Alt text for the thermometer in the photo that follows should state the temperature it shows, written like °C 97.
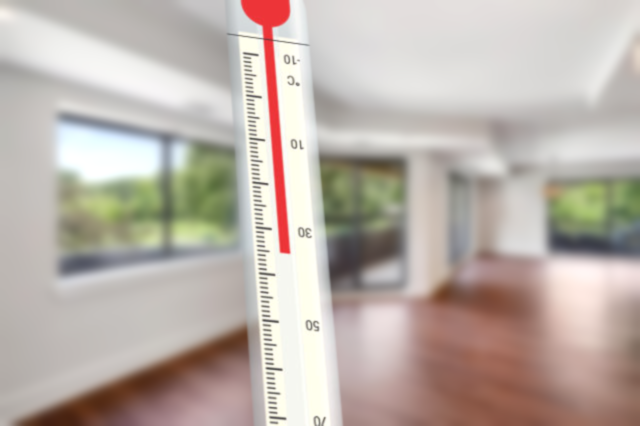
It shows °C 35
